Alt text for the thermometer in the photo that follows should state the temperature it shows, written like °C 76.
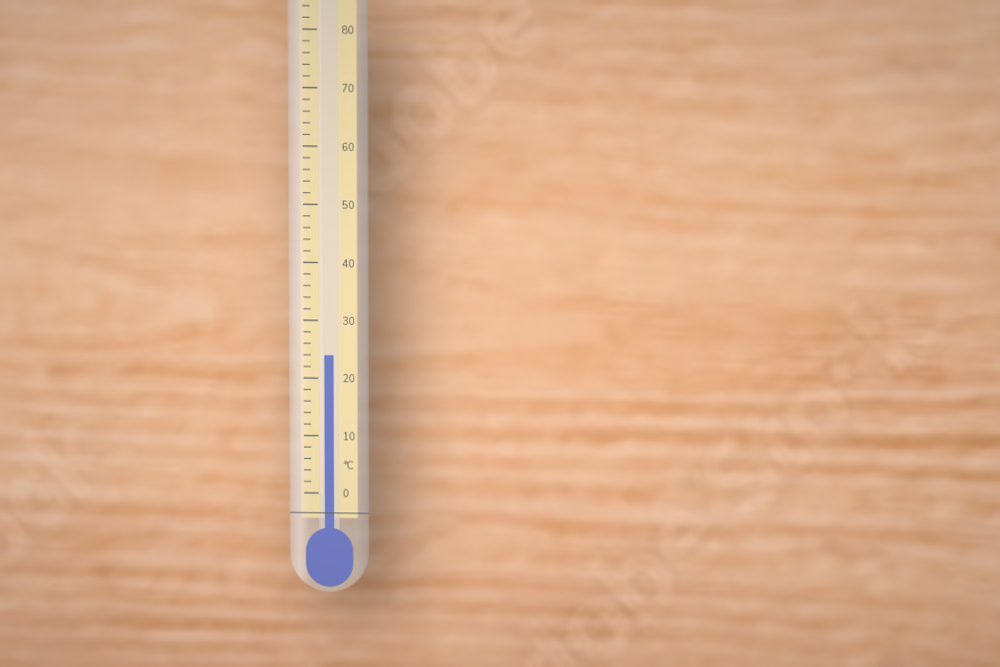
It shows °C 24
